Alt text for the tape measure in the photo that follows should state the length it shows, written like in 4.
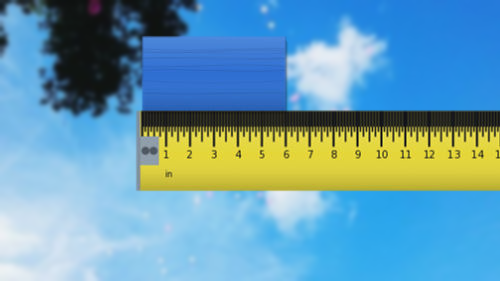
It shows in 6
